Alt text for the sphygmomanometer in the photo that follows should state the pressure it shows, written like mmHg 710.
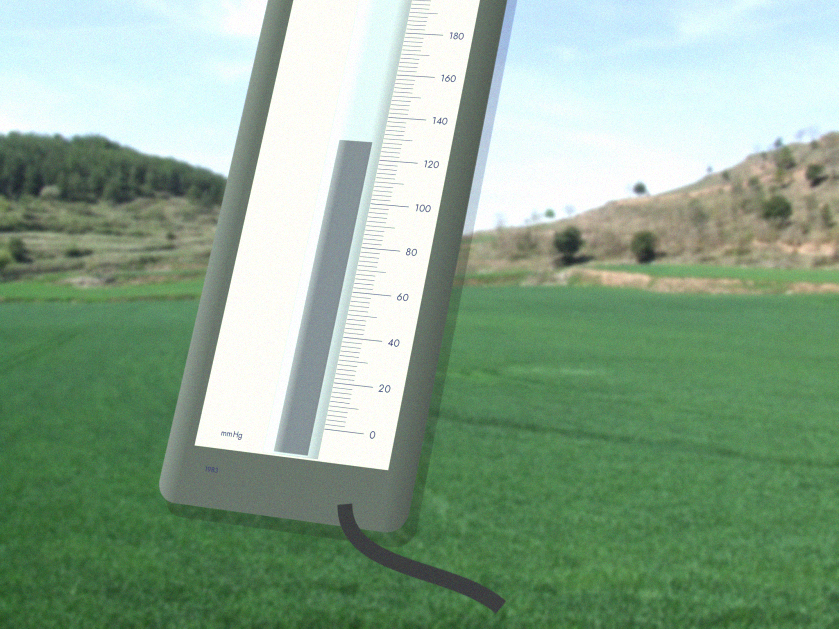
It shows mmHg 128
